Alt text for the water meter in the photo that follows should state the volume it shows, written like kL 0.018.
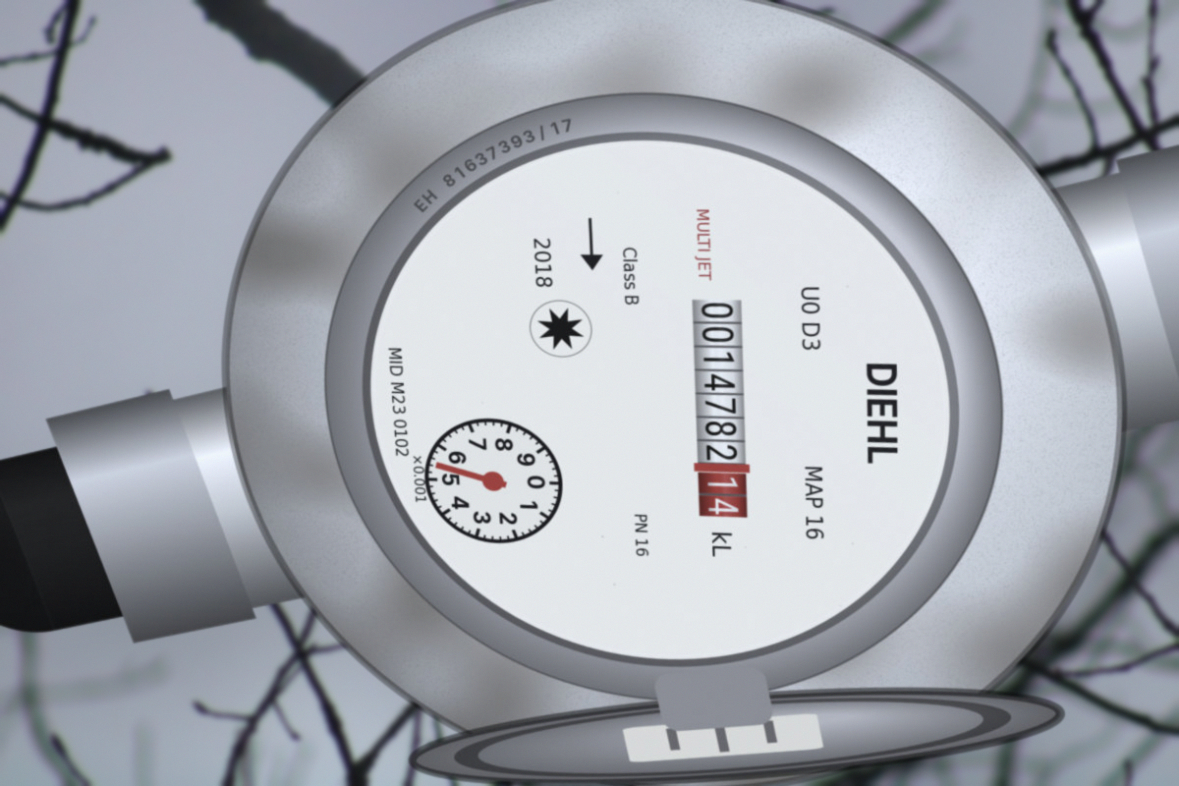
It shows kL 14782.145
